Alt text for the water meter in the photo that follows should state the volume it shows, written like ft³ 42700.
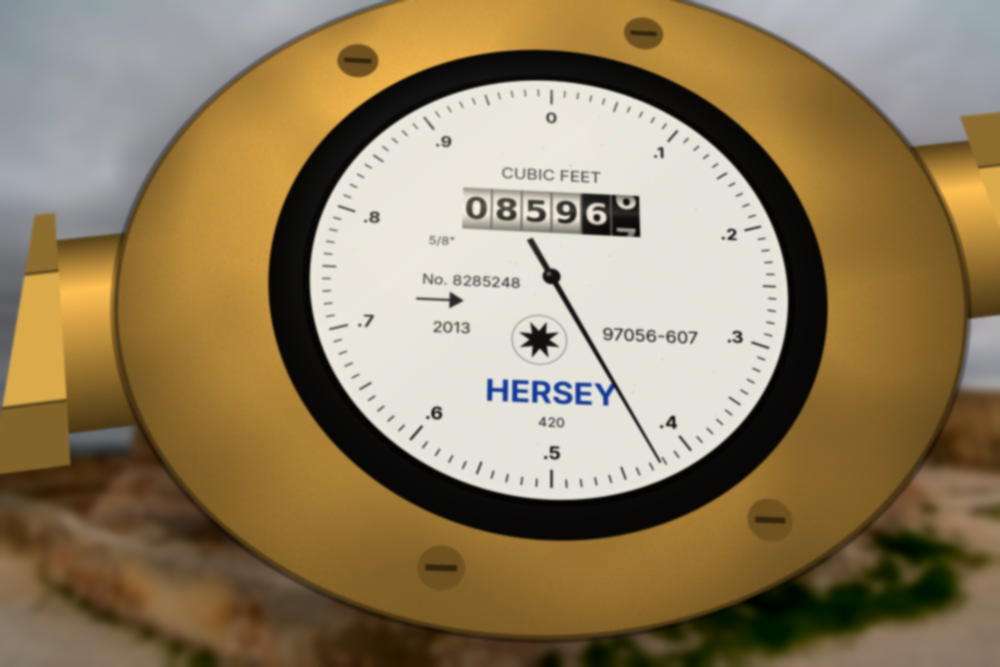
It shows ft³ 85966.42
